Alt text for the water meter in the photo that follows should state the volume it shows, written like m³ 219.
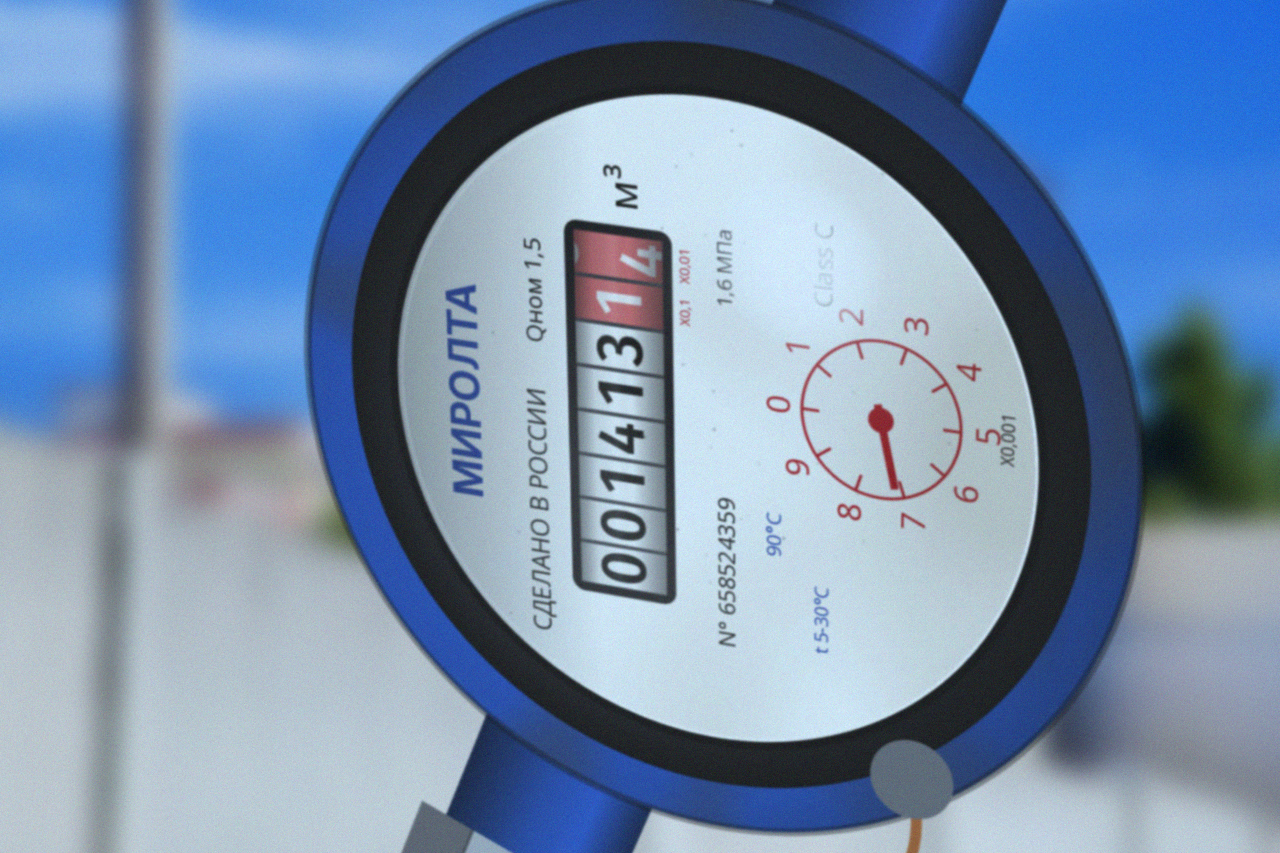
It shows m³ 1413.137
